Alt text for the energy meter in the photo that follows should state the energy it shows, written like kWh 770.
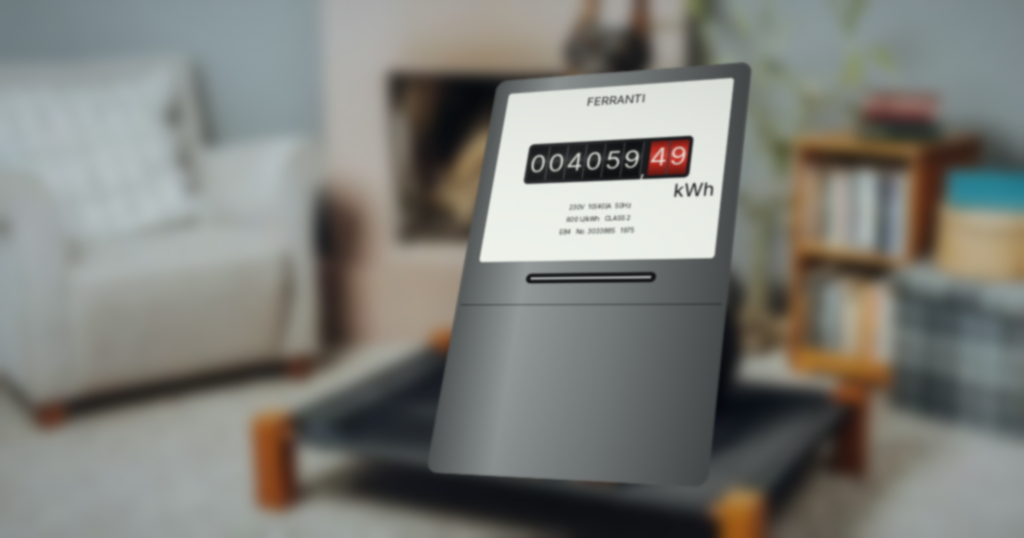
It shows kWh 4059.49
